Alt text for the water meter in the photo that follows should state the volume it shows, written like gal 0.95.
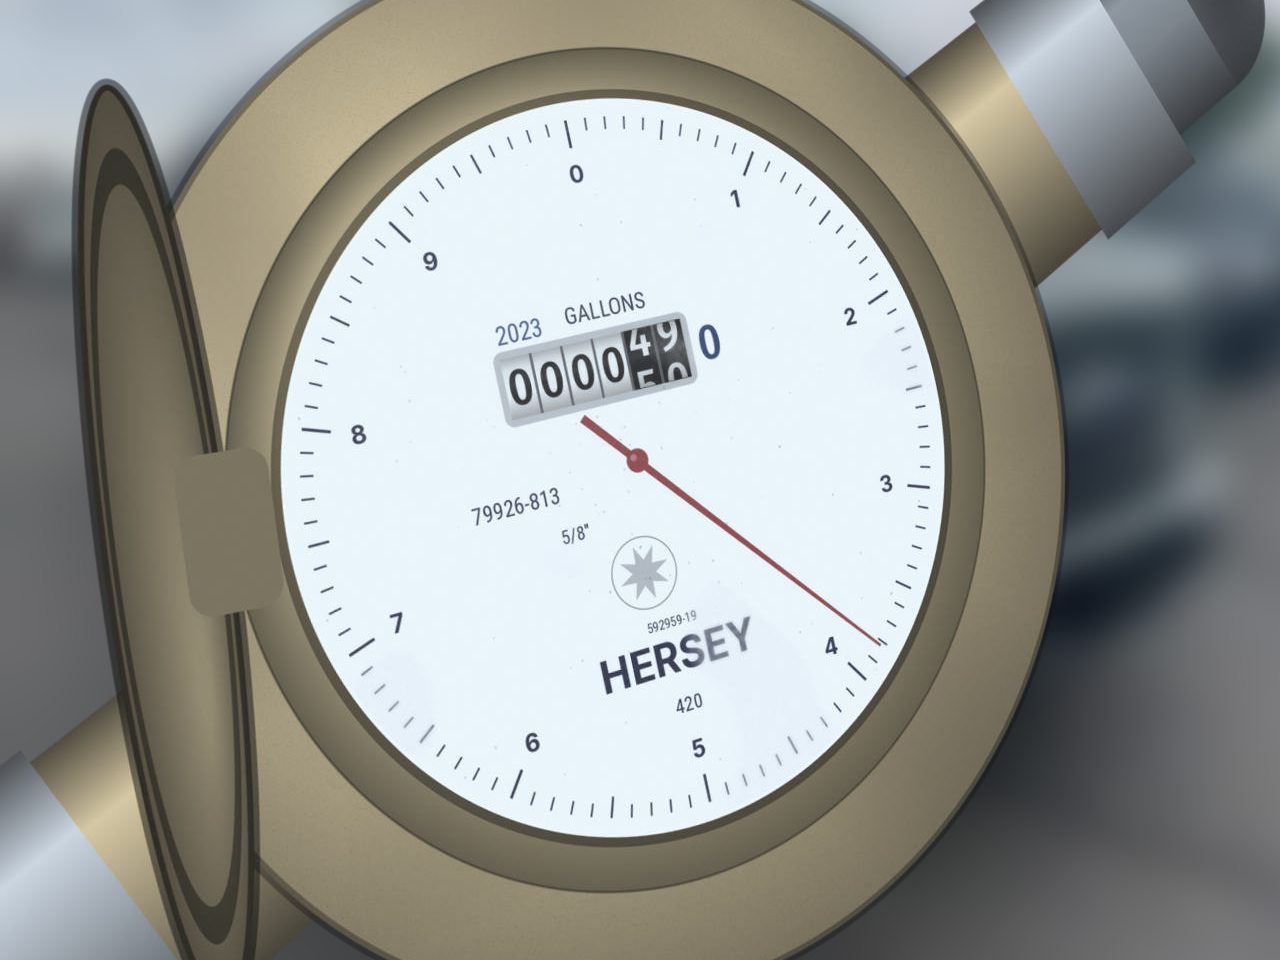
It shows gal 493.8
